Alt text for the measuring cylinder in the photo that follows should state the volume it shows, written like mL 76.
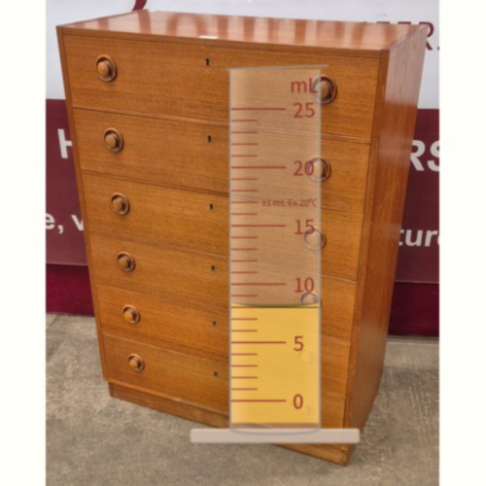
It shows mL 8
